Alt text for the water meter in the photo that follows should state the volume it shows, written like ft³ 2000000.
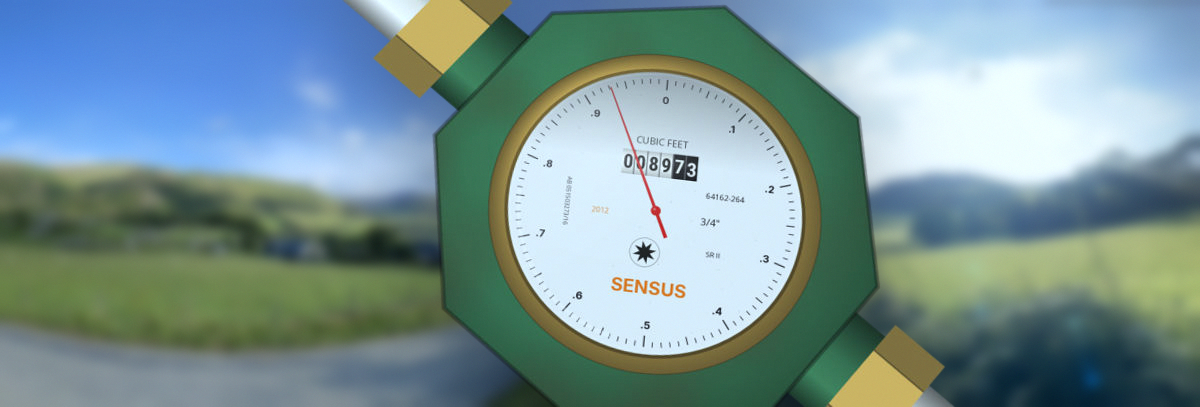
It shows ft³ 8972.93
